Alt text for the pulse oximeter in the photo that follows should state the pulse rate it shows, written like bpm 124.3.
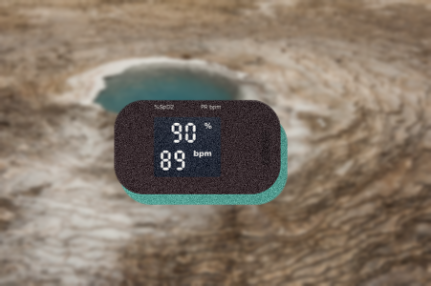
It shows bpm 89
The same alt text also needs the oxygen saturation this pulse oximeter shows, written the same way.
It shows % 90
